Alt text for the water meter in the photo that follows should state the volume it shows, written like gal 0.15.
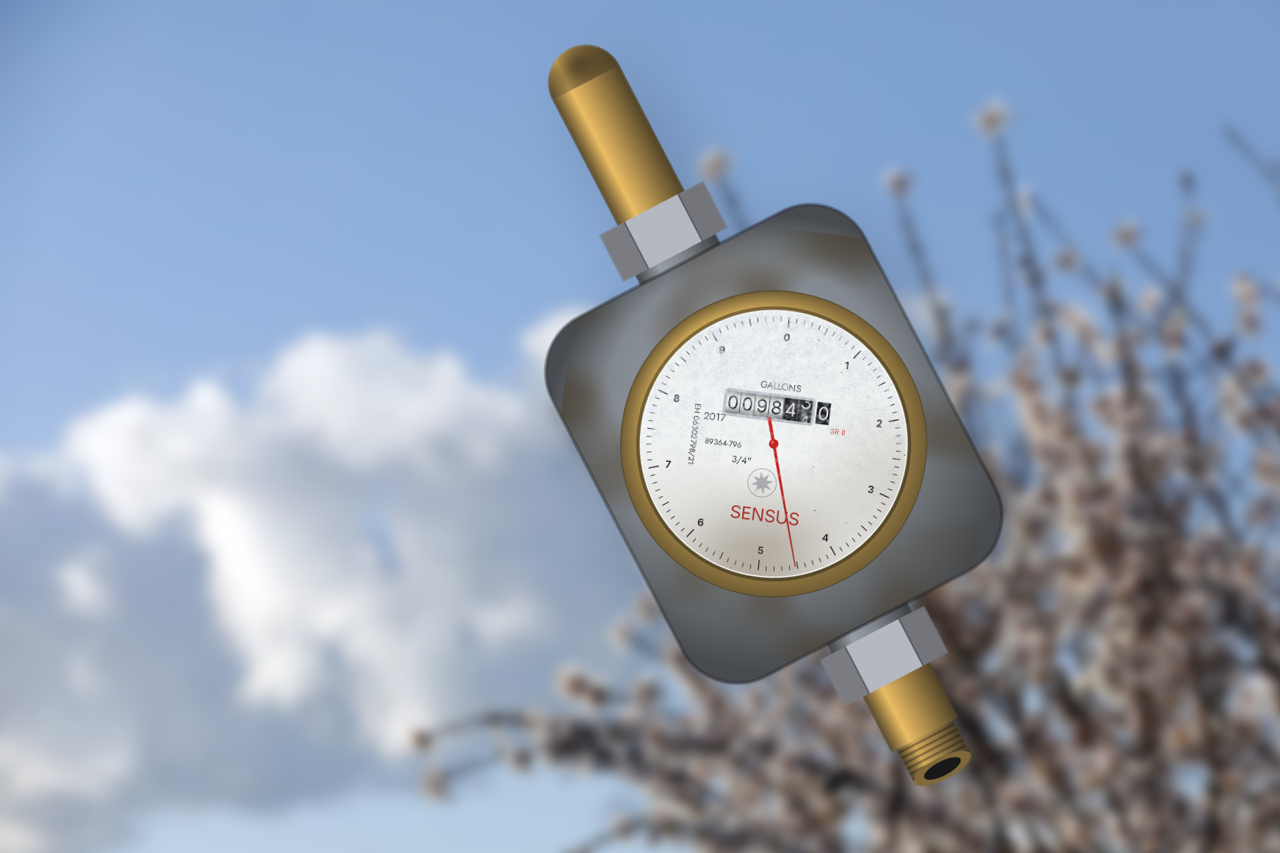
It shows gal 98434.5
